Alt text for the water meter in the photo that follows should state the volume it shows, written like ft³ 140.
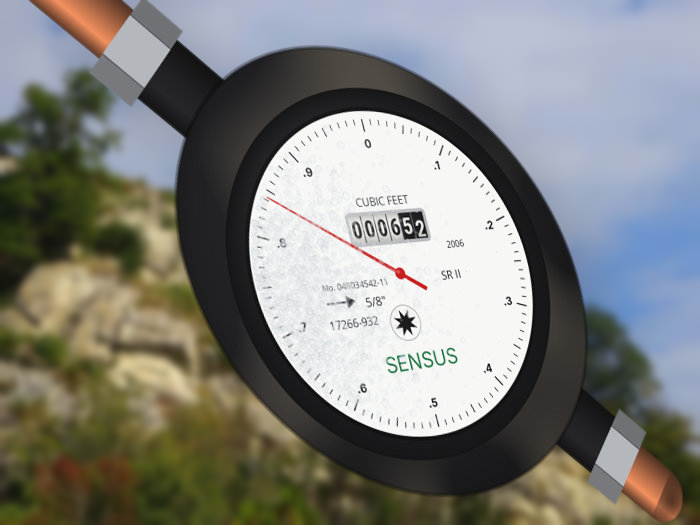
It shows ft³ 651.84
